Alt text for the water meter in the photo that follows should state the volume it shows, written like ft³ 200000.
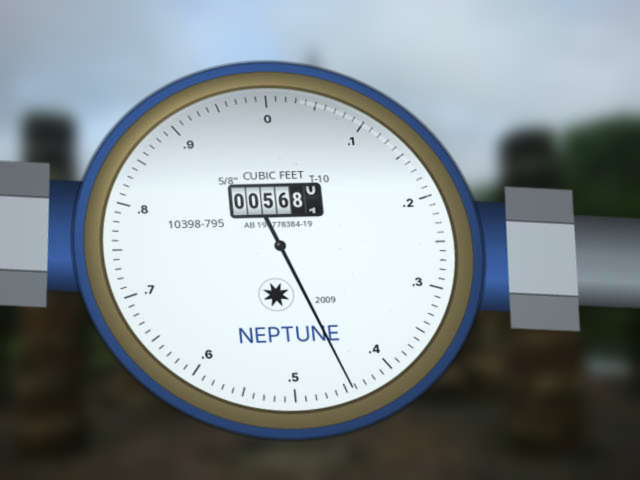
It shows ft³ 5680.44
